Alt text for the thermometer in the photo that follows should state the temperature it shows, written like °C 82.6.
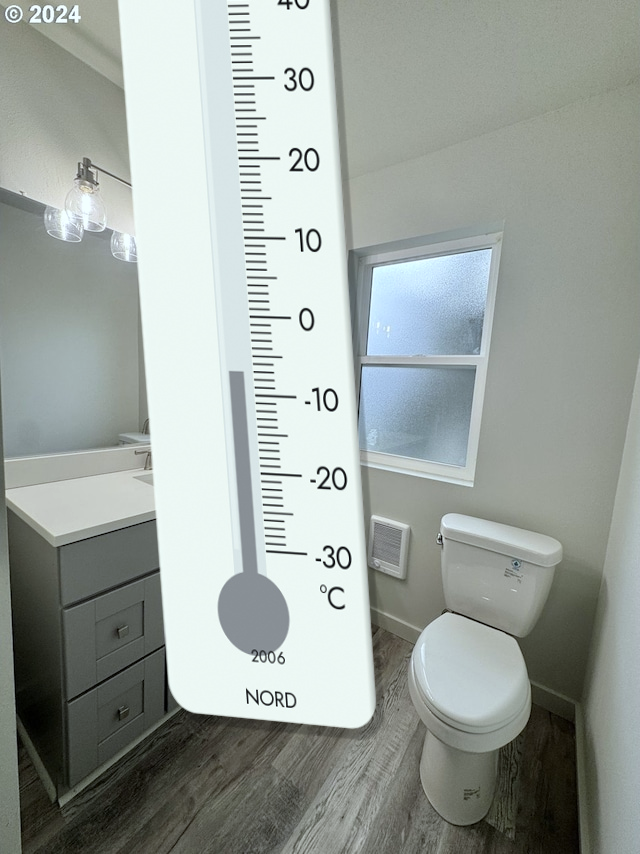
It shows °C -7
